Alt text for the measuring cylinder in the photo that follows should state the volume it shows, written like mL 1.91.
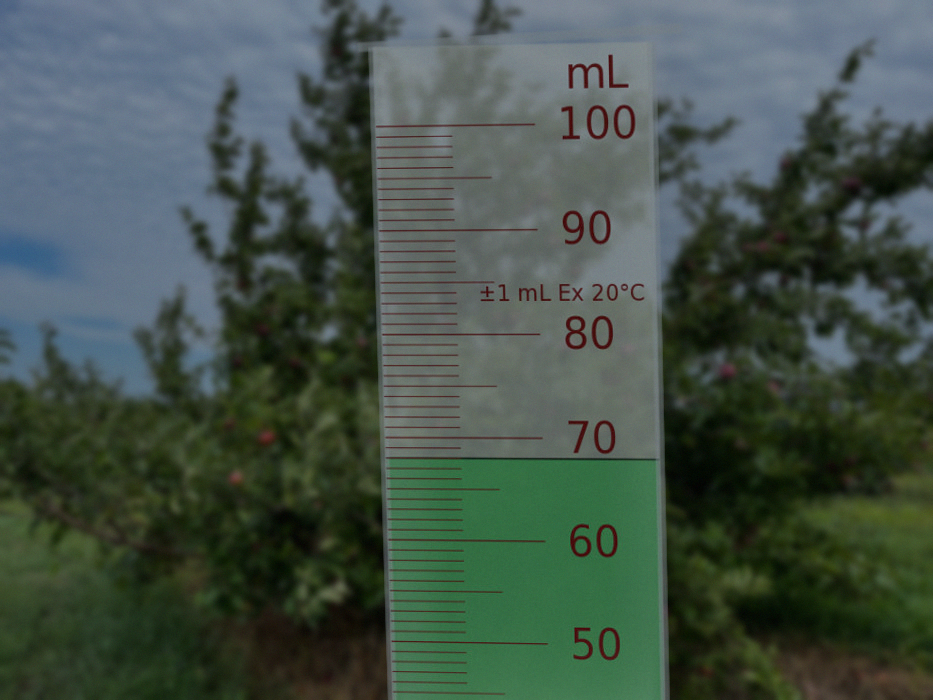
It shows mL 68
